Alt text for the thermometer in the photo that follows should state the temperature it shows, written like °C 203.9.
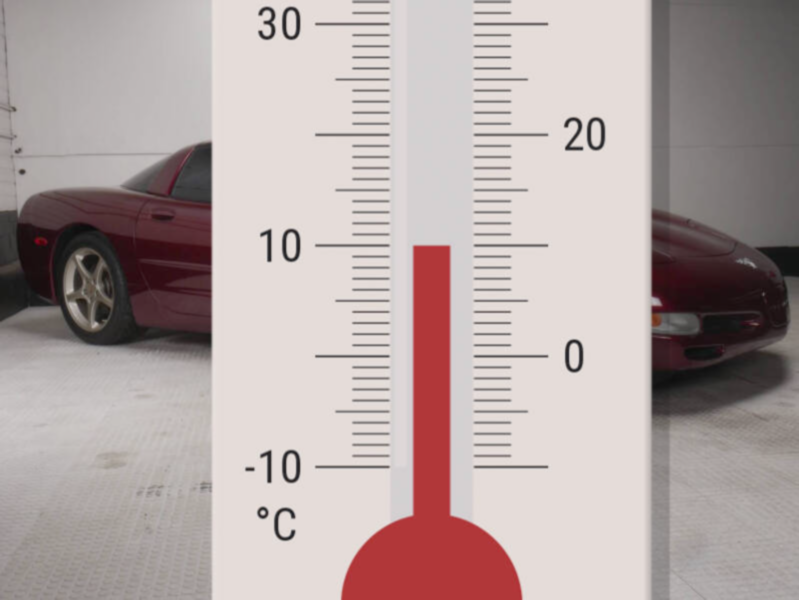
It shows °C 10
